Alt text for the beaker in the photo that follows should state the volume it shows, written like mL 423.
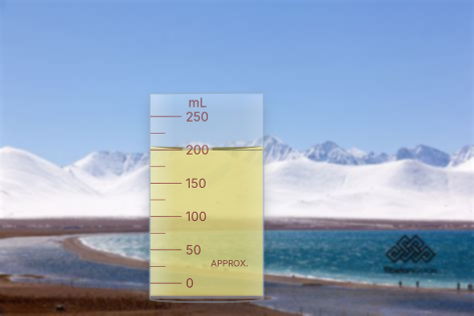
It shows mL 200
